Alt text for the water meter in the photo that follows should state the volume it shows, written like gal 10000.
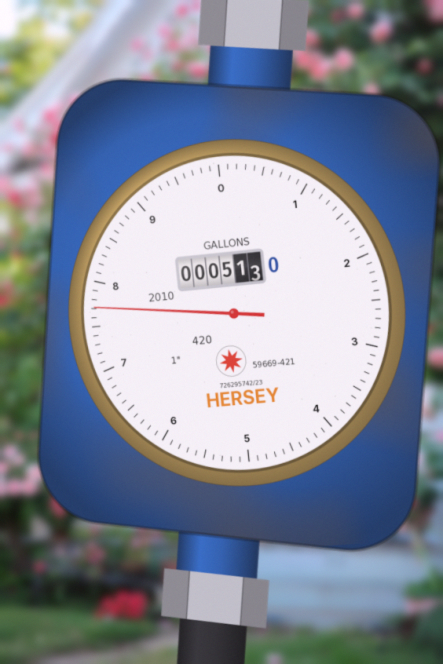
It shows gal 5127.7
